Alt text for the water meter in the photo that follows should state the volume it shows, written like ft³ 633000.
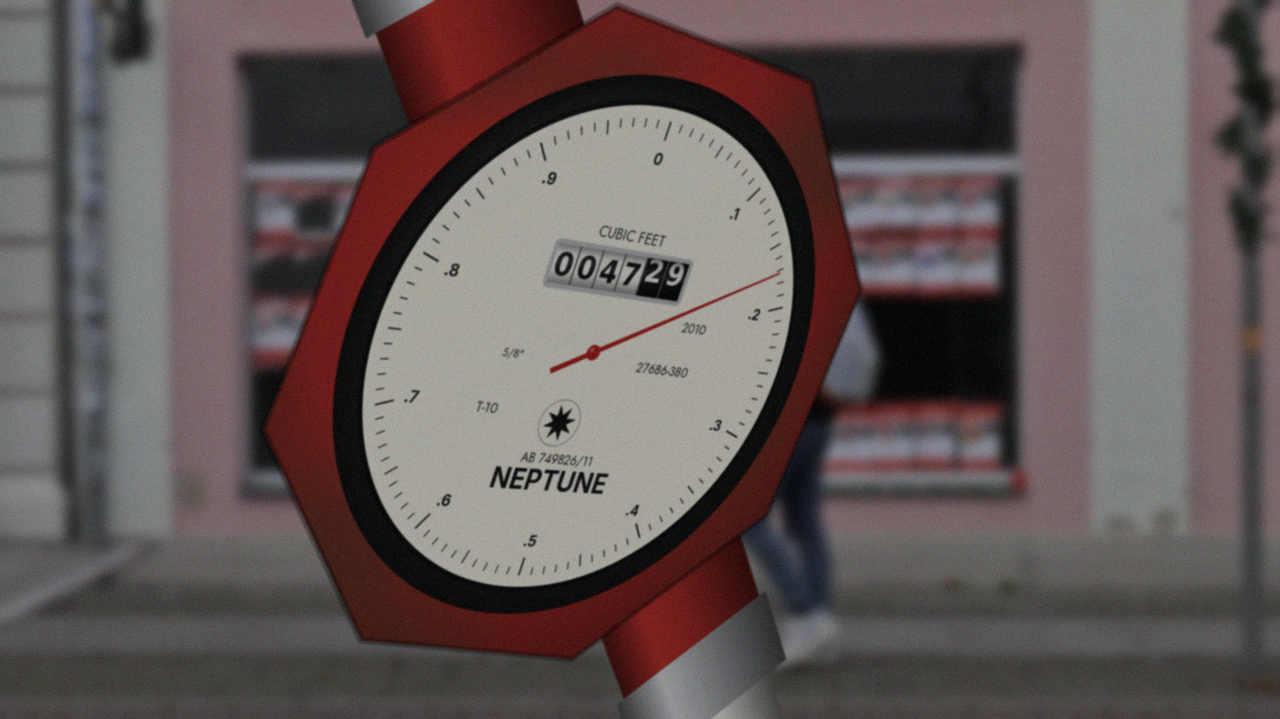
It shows ft³ 4729.17
